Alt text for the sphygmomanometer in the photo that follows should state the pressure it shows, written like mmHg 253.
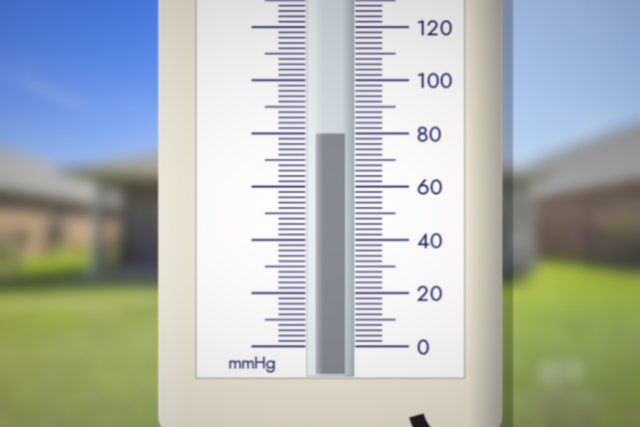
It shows mmHg 80
